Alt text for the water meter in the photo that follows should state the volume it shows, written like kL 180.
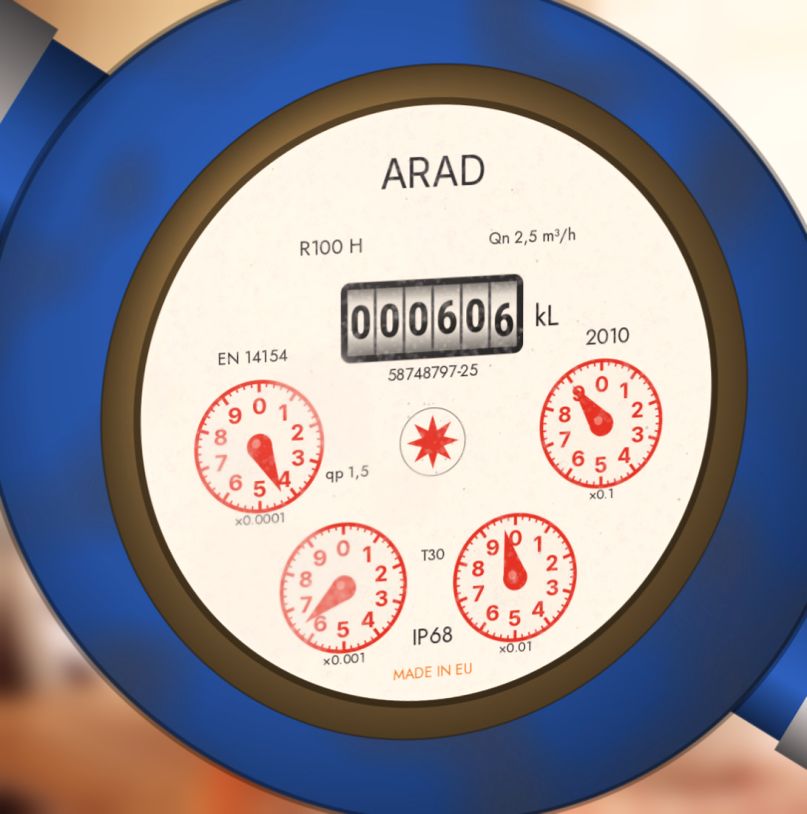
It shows kL 605.8964
